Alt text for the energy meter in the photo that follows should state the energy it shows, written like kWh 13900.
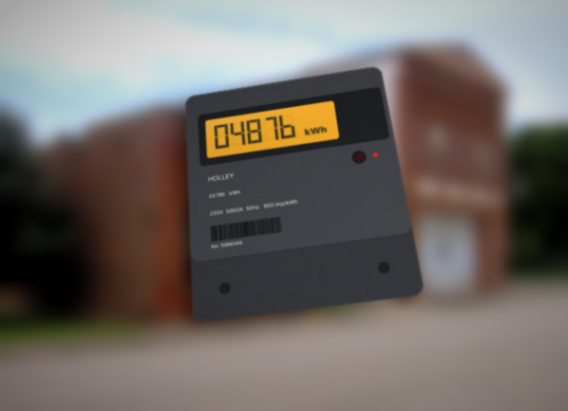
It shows kWh 4876
